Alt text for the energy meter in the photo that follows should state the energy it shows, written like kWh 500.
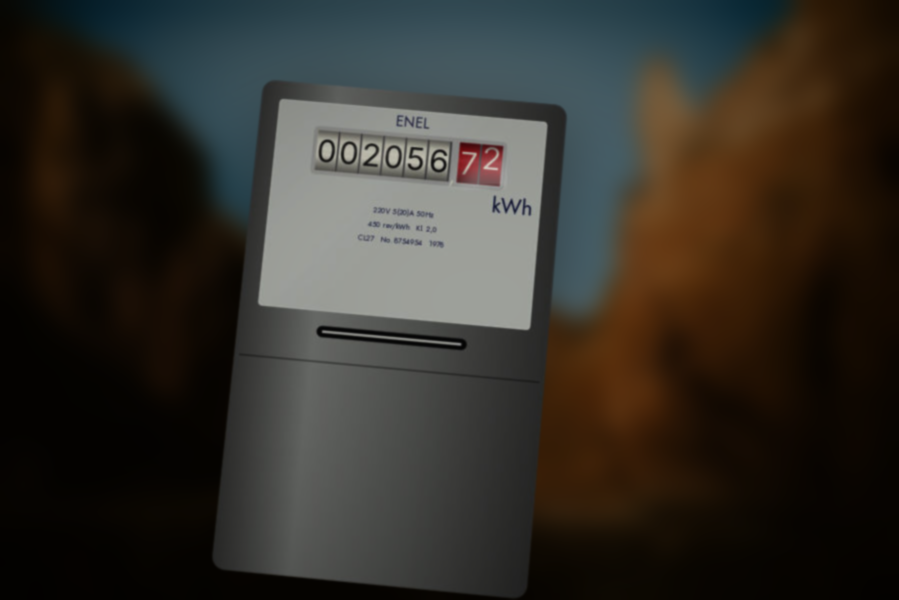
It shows kWh 2056.72
